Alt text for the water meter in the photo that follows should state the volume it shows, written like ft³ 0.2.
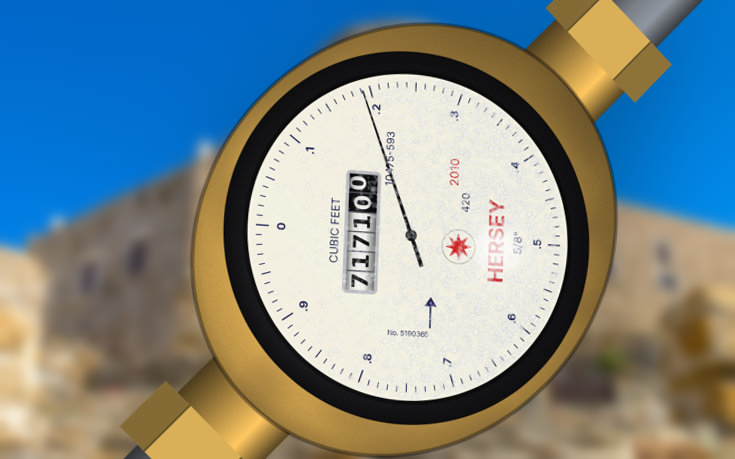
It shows ft³ 717100.19
